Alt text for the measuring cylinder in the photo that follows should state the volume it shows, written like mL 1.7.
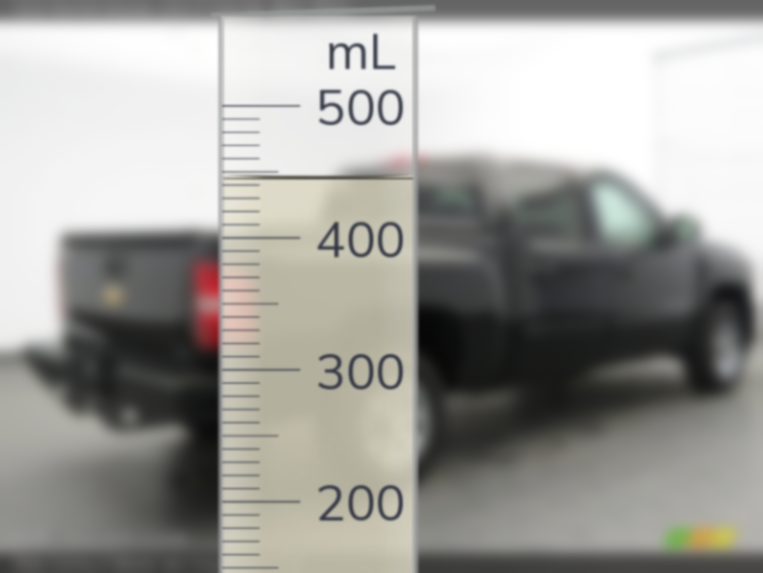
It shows mL 445
